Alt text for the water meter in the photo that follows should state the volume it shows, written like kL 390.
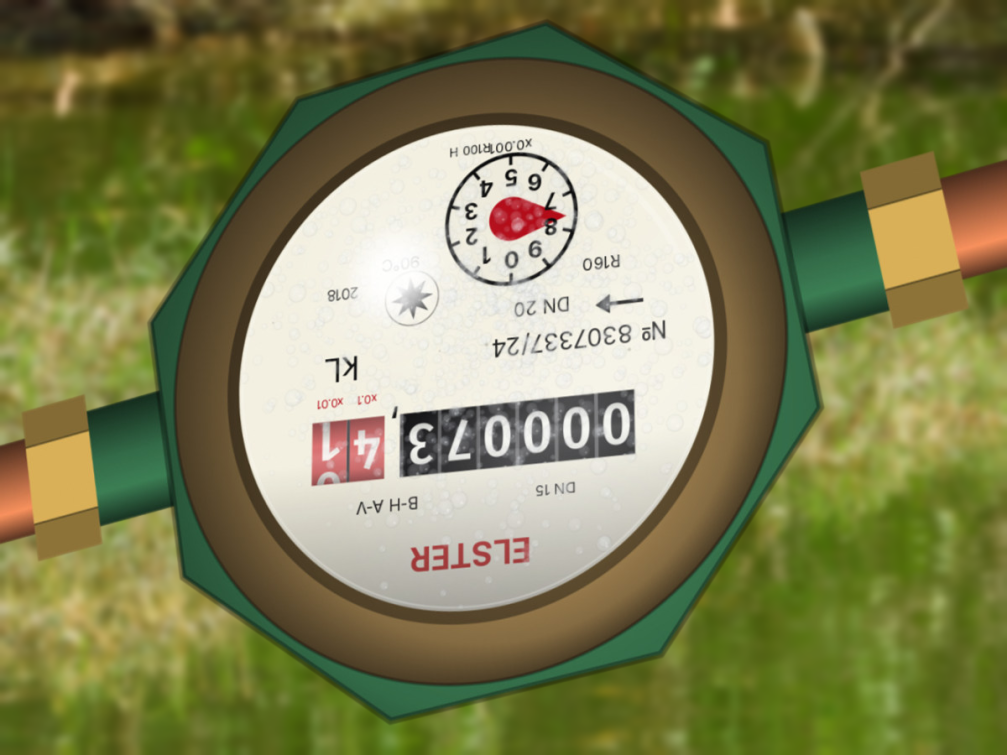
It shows kL 73.407
